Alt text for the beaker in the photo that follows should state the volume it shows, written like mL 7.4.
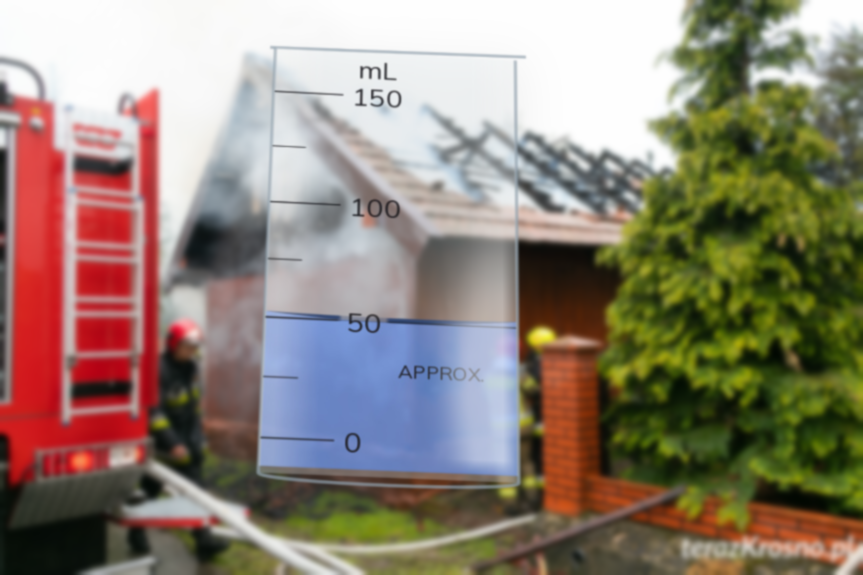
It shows mL 50
